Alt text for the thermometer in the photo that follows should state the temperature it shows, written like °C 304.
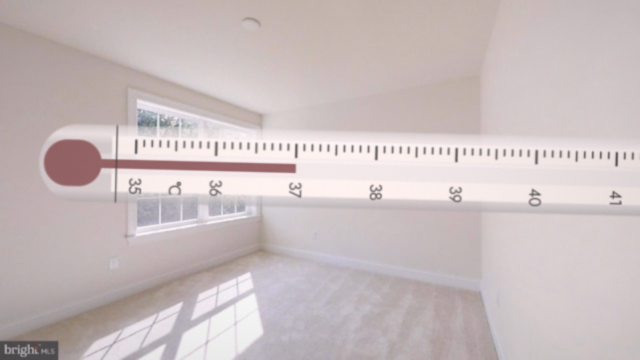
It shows °C 37
